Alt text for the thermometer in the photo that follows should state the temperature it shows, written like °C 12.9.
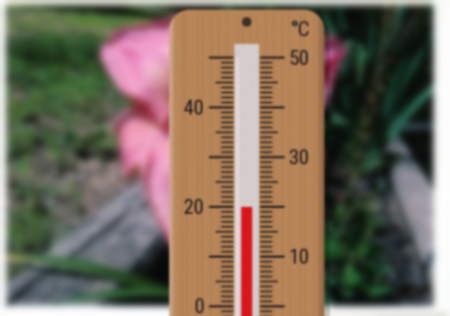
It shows °C 20
